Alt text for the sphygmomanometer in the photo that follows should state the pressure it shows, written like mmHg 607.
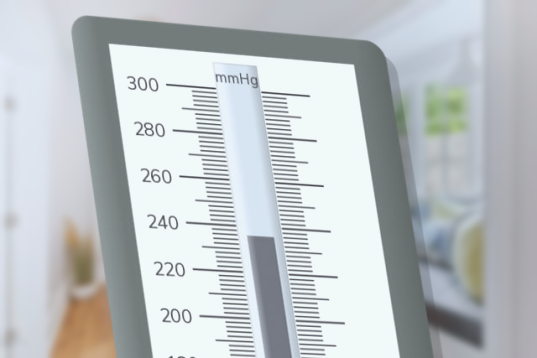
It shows mmHg 236
